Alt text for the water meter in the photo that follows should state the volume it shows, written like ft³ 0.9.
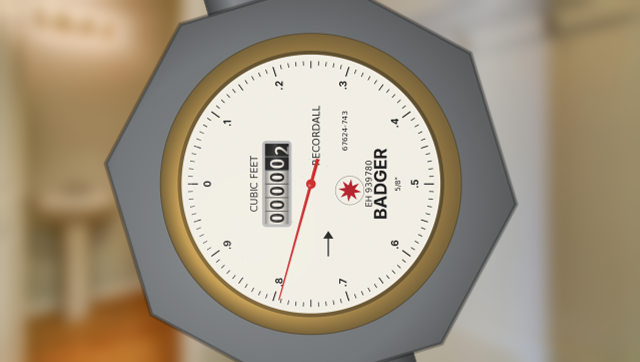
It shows ft³ 1.79
